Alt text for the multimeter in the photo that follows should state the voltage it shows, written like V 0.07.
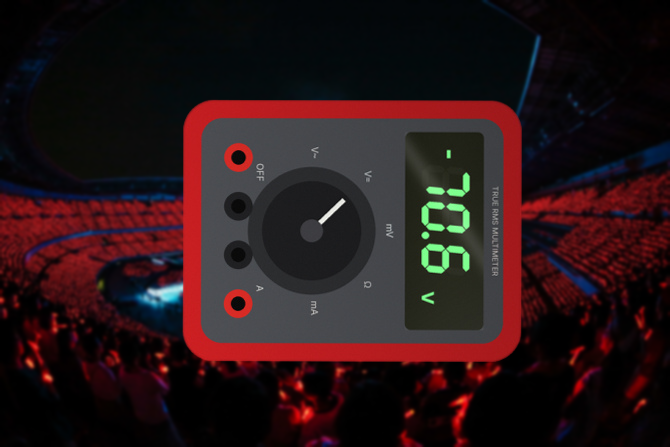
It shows V -70.6
